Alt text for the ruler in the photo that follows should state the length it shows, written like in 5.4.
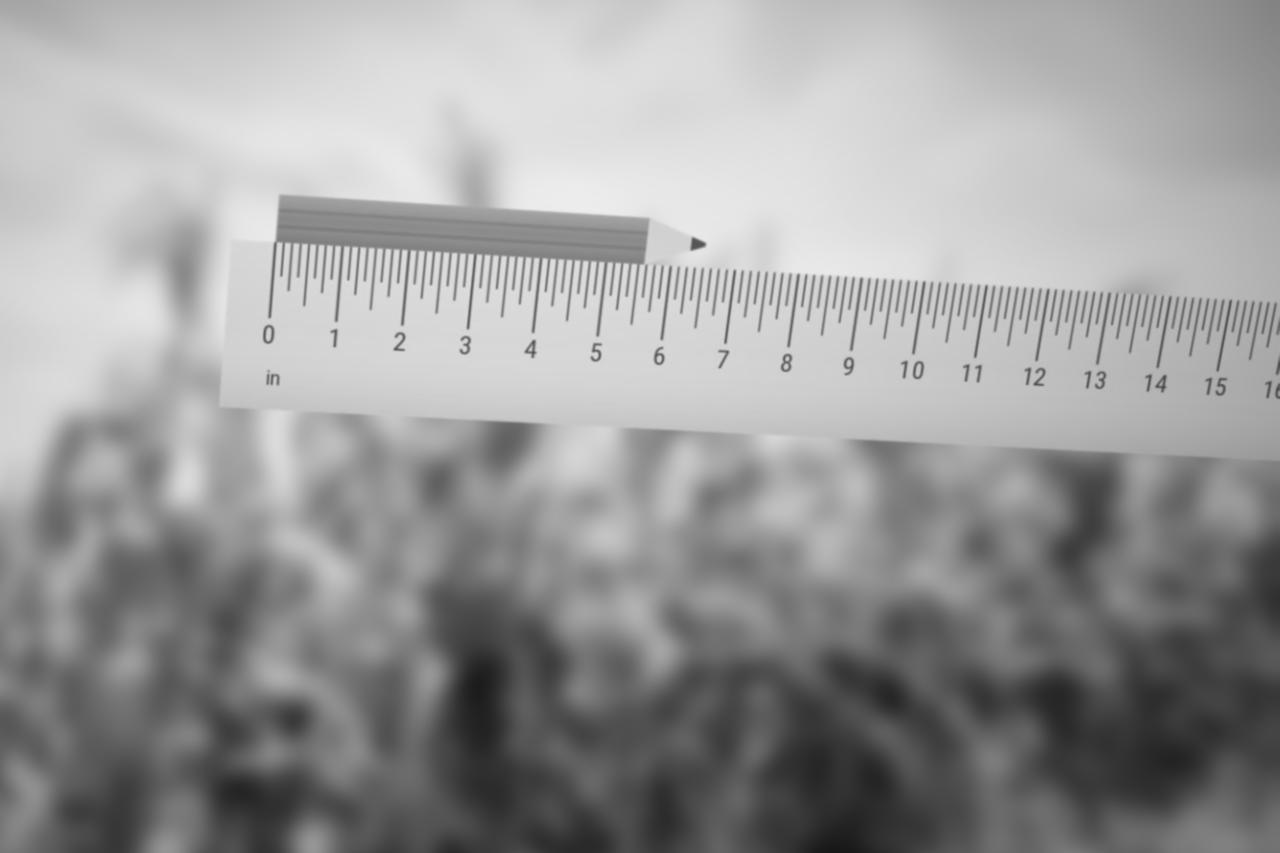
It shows in 6.5
